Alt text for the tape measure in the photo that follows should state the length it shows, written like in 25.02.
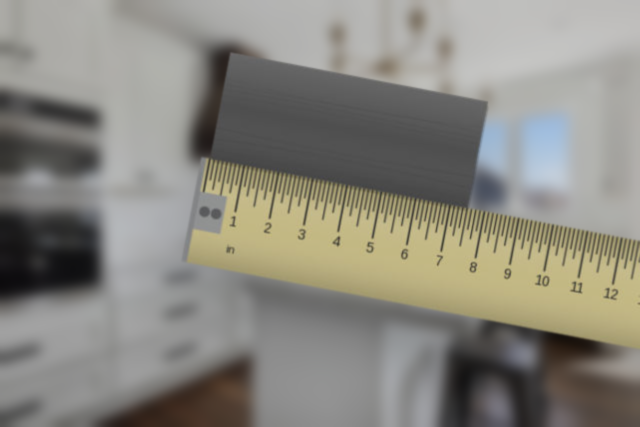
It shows in 7.5
